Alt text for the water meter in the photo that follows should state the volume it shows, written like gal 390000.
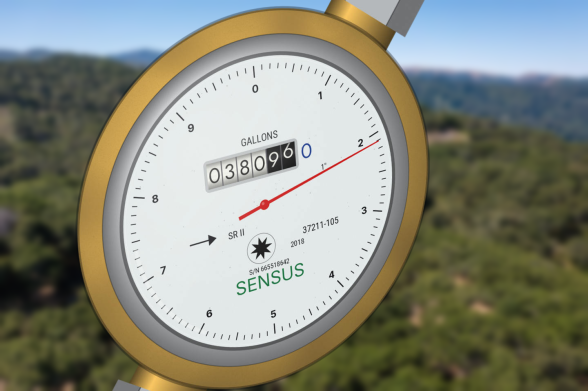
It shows gal 380962.1
